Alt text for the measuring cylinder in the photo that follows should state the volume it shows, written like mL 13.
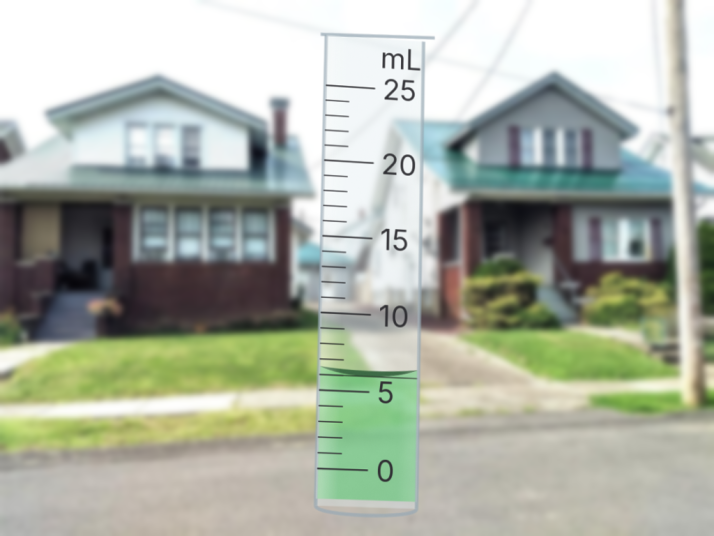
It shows mL 6
